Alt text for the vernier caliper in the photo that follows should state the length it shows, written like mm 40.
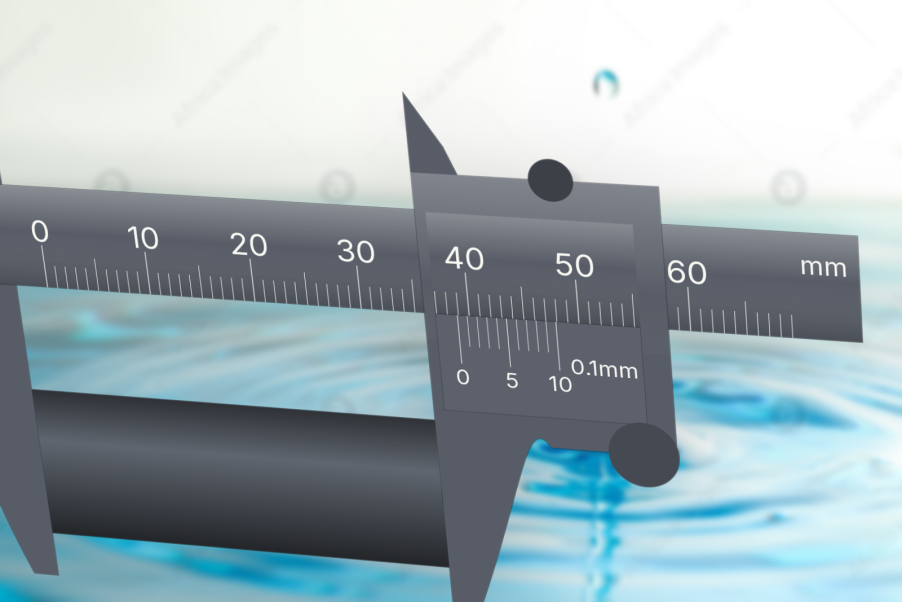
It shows mm 38.9
